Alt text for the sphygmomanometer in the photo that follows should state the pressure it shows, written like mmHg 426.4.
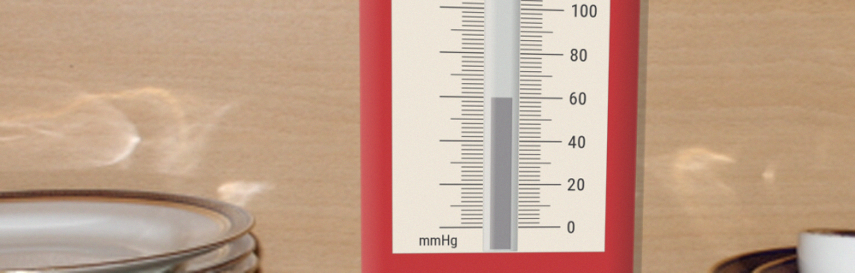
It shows mmHg 60
